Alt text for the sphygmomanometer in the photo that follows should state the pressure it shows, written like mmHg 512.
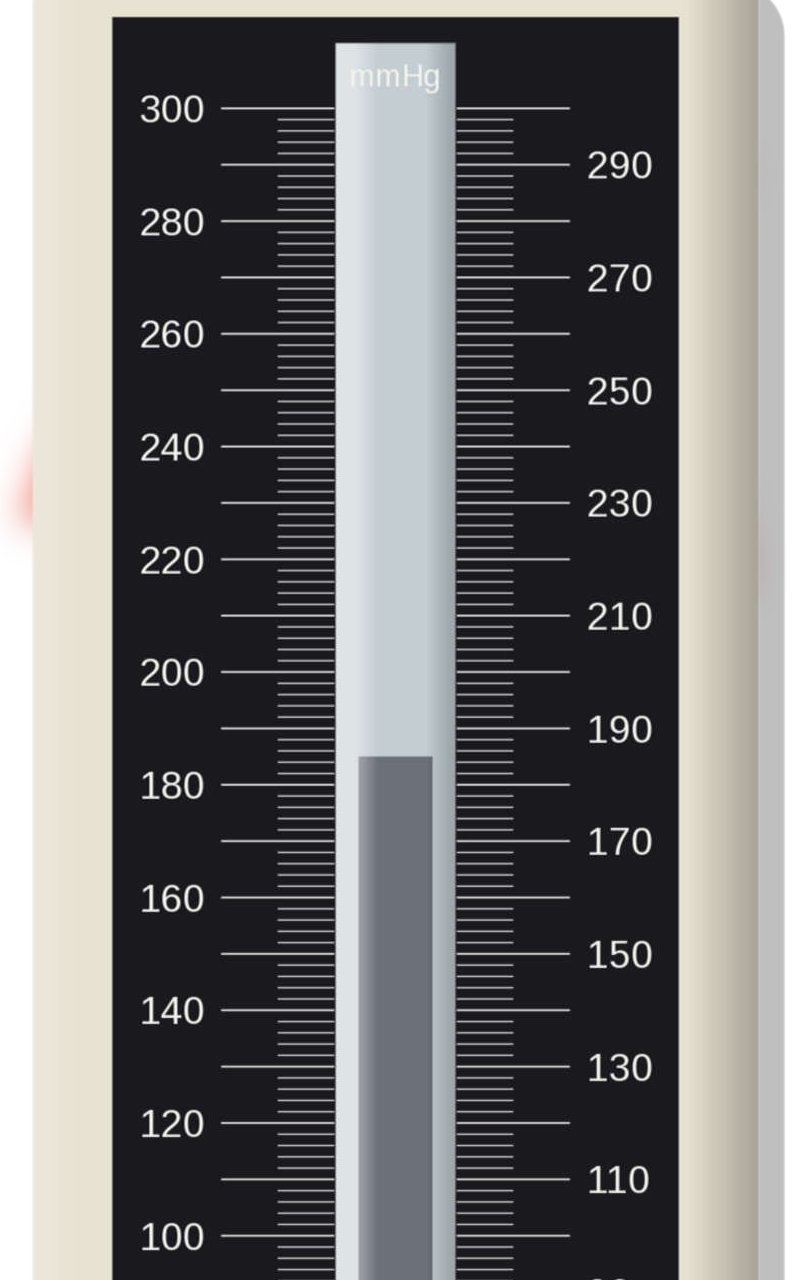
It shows mmHg 185
